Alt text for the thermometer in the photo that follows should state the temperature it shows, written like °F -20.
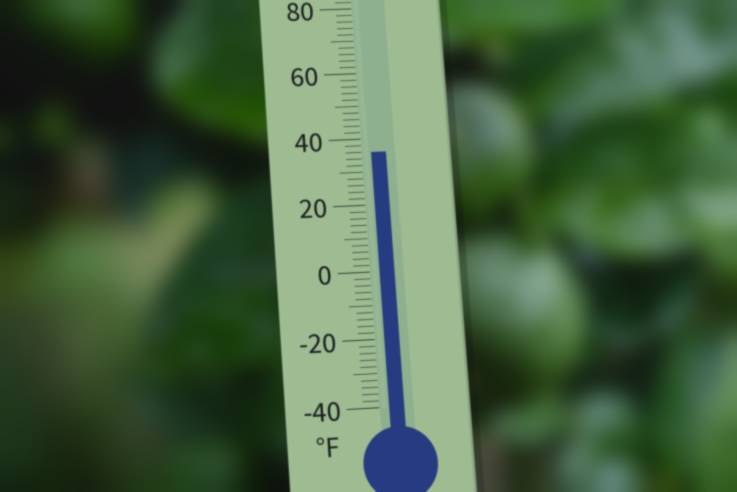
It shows °F 36
